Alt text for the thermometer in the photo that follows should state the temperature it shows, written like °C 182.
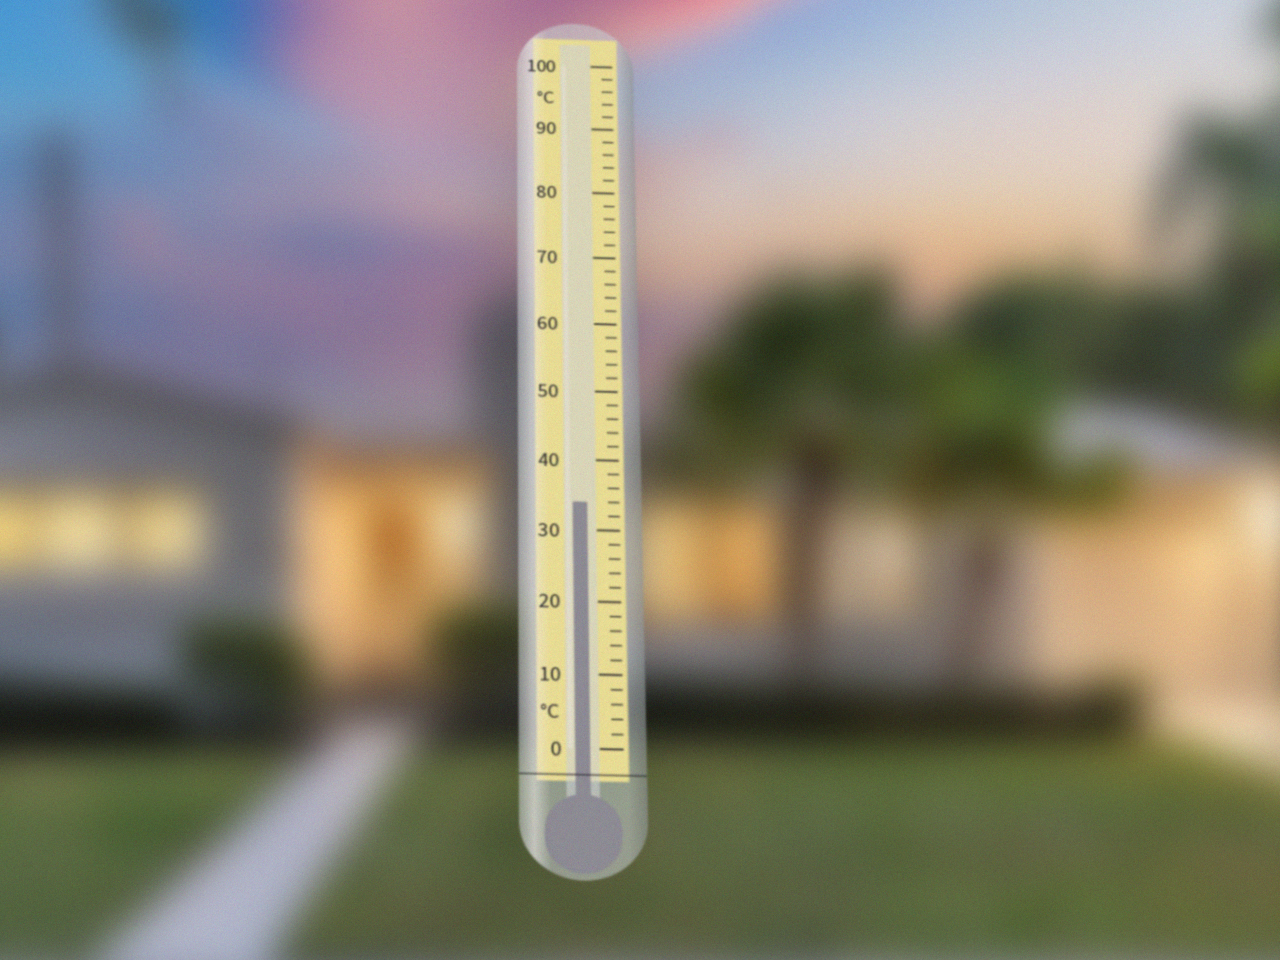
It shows °C 34
